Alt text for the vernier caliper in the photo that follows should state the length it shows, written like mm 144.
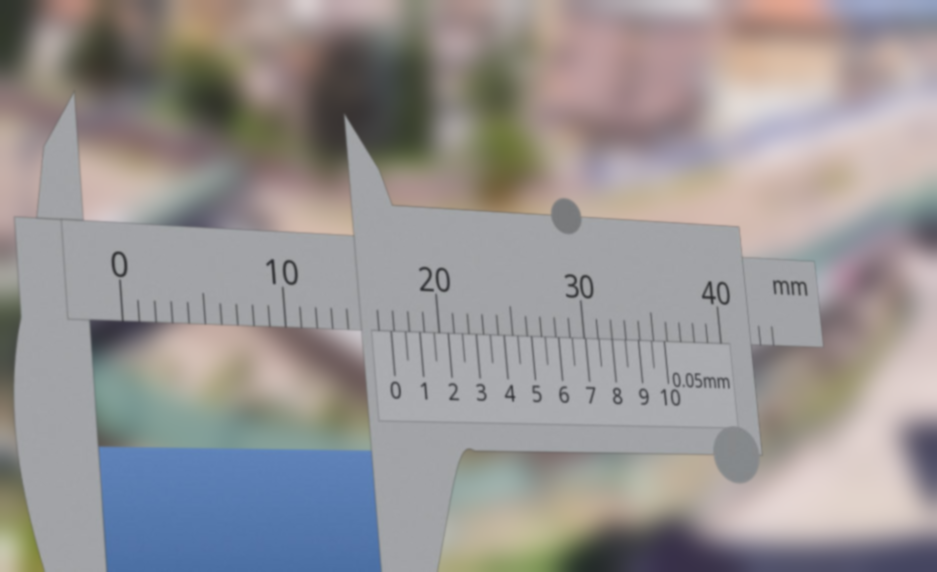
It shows mm 16.8
